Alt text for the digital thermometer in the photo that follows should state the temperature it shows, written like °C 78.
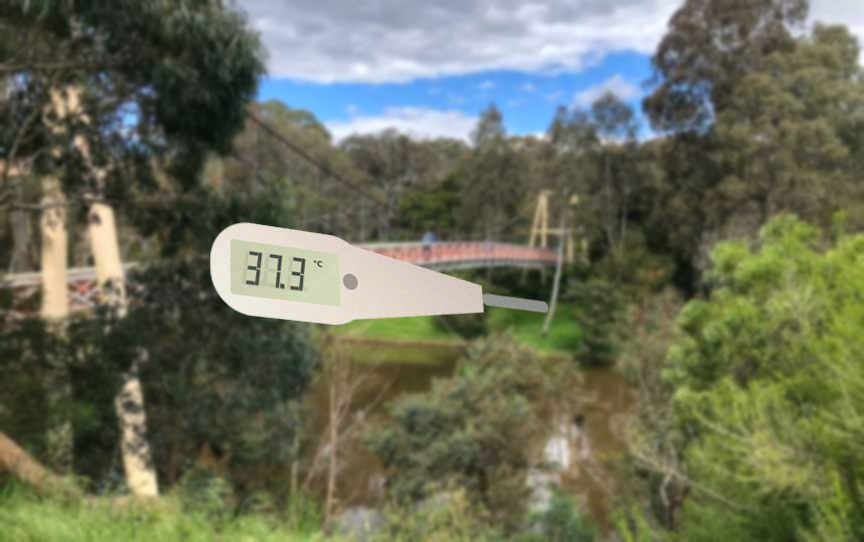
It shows °C 37.3
